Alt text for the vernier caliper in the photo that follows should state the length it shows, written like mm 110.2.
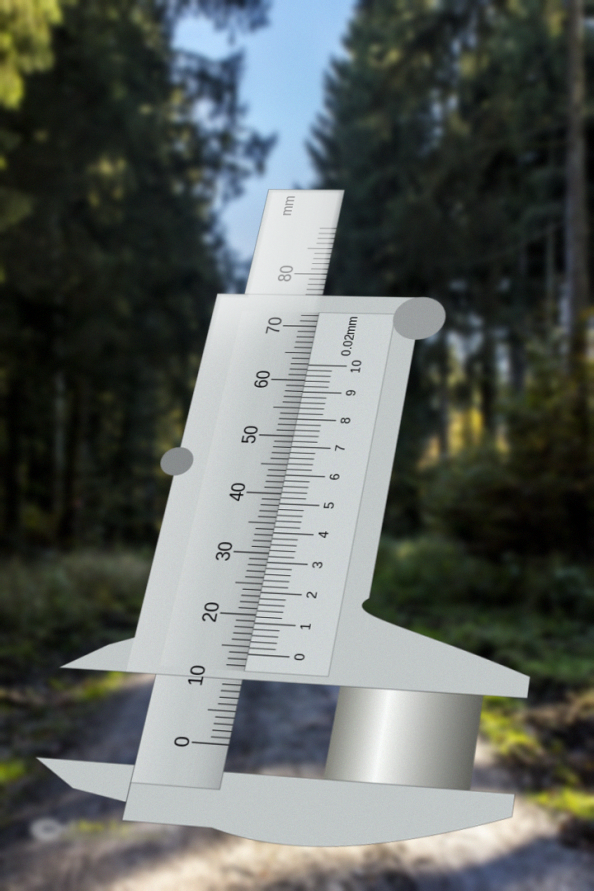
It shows mm 13.8
